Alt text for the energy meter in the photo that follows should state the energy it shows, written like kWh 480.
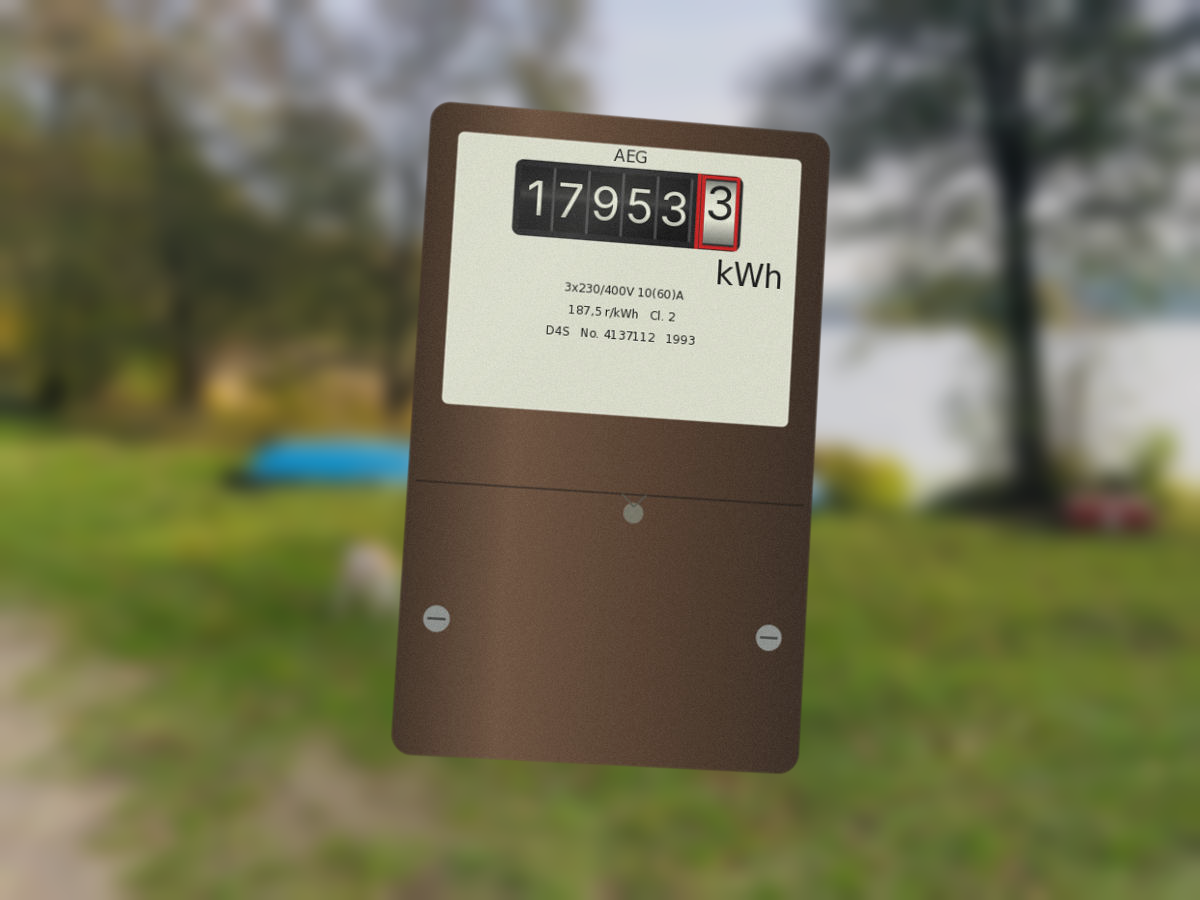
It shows kWh 17953.3
